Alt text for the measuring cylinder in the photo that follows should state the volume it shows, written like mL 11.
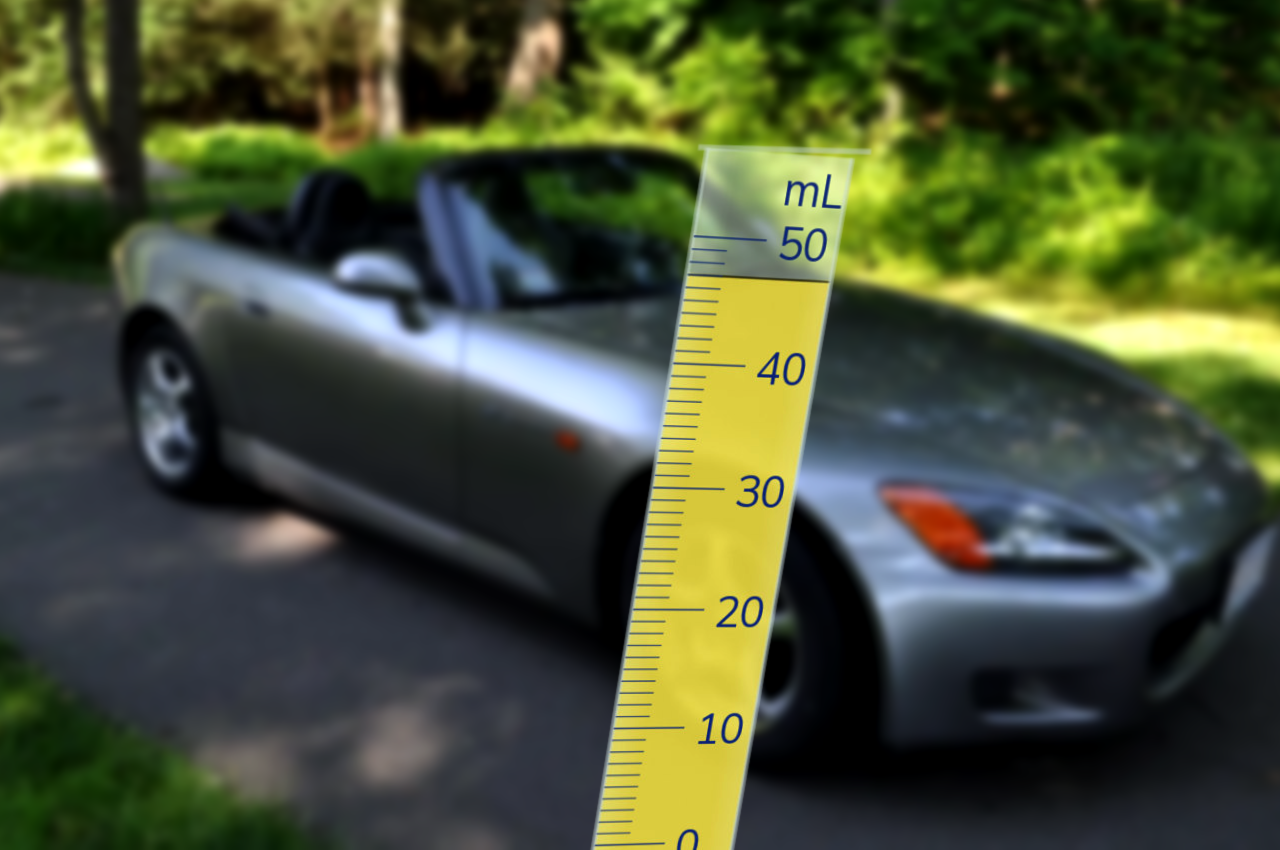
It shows mL 47
